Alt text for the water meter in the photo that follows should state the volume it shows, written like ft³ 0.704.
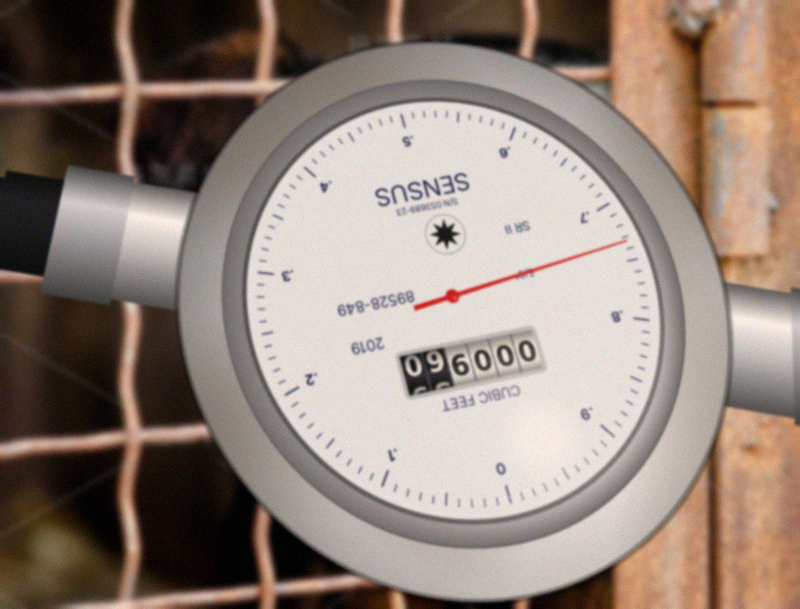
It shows ft³ 959.73
